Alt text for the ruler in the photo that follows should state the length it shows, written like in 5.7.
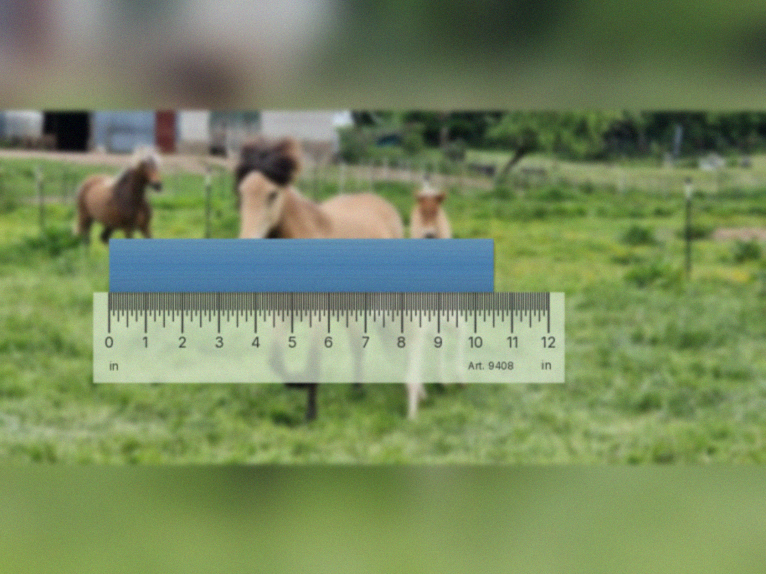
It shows in 10.5
